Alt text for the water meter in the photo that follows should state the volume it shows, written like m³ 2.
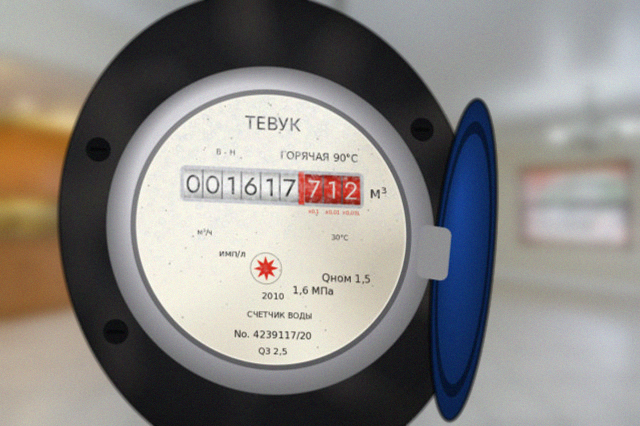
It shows m³ 1617.712
